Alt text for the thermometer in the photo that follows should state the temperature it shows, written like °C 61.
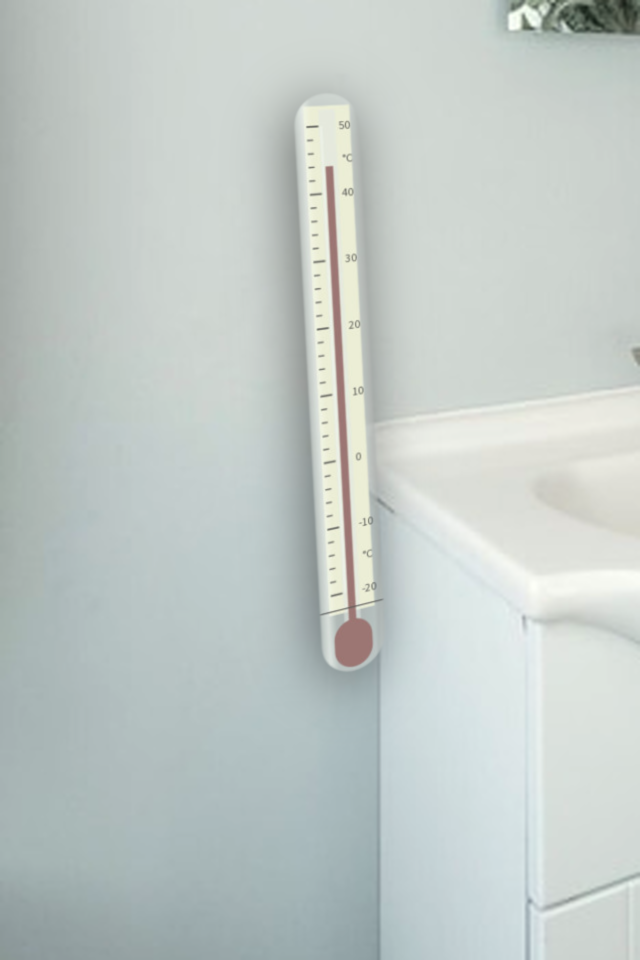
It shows °C 44
